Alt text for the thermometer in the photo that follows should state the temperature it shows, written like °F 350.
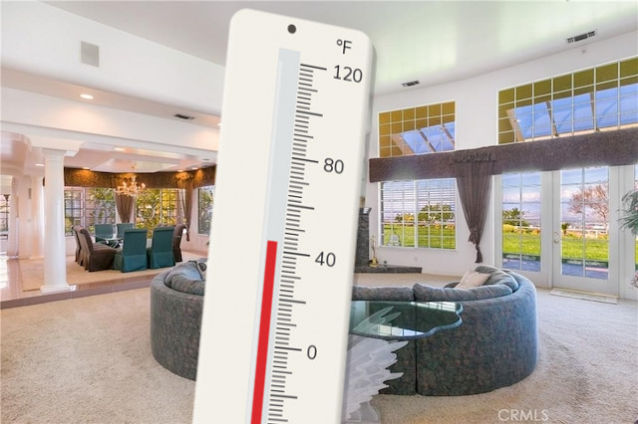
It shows °F 44
